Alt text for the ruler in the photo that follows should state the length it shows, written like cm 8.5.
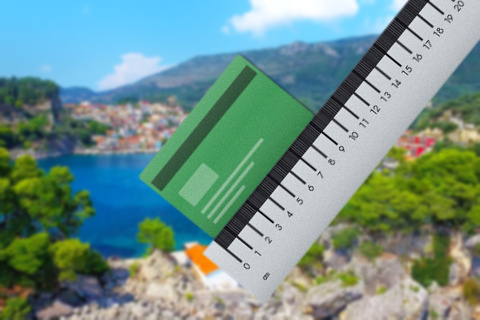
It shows cm 9.5
